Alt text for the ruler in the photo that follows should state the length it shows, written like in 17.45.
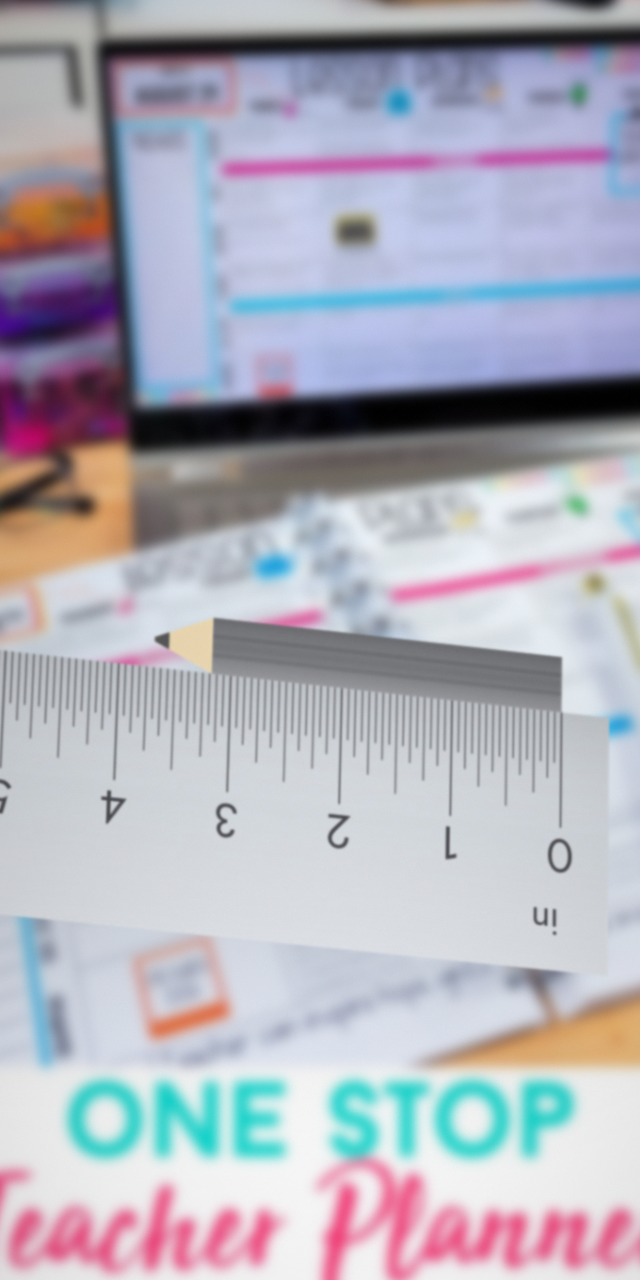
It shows in 3.6875
